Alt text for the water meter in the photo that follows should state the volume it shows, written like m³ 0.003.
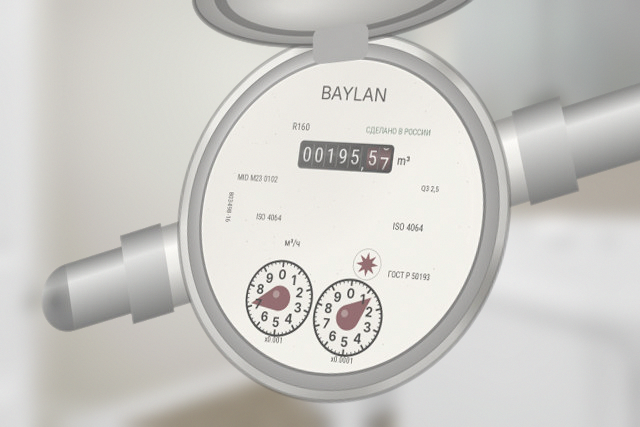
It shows m³ 195.5671
